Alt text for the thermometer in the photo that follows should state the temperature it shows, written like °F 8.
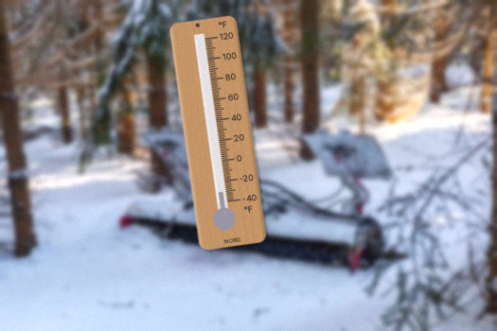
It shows °F -30
